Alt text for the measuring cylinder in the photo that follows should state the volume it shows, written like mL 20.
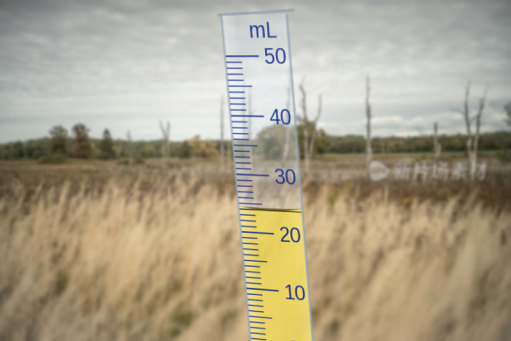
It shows mL 24
